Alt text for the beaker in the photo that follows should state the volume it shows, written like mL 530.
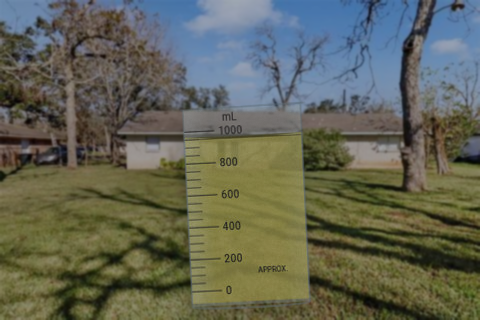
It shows mL 950
